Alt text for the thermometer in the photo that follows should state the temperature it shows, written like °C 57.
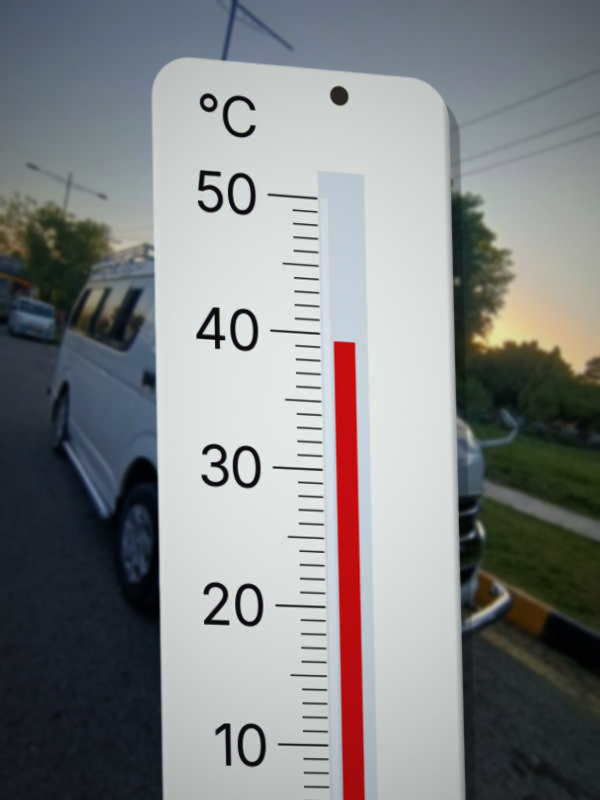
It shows °C 39.5
